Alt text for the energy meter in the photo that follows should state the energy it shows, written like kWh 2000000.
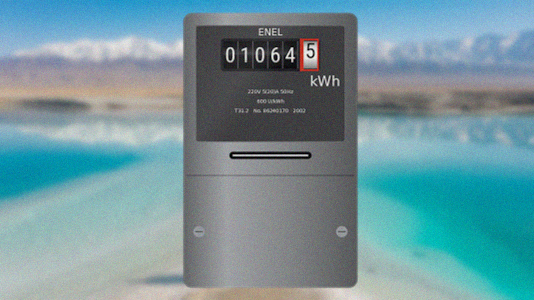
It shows kWh 1064.5
